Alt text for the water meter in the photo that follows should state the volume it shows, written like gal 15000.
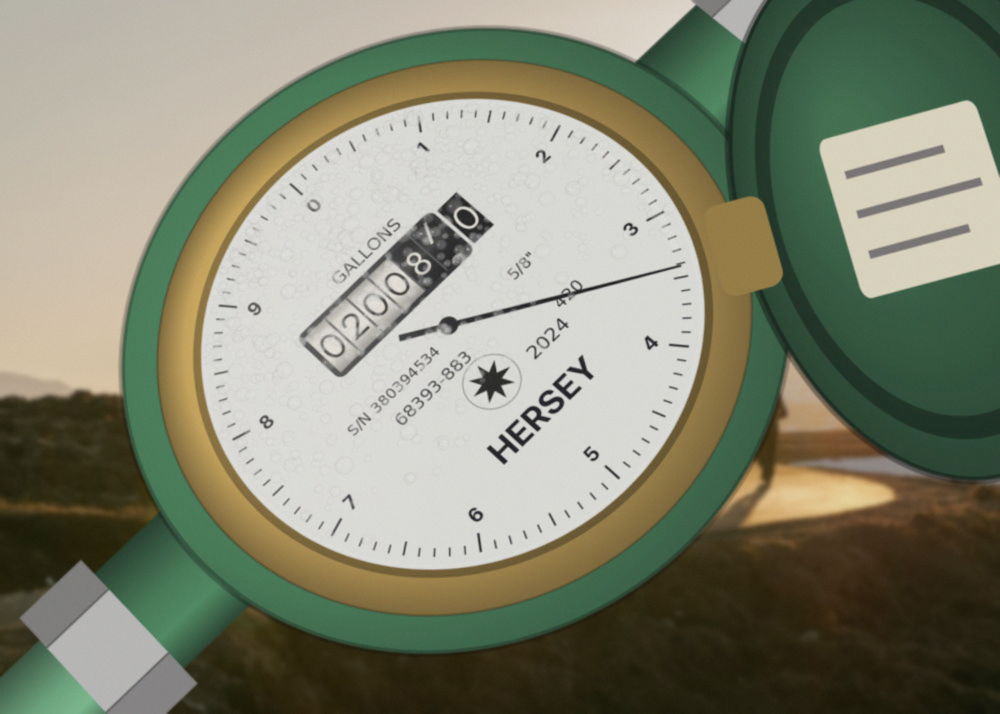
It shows gal 200873.4
